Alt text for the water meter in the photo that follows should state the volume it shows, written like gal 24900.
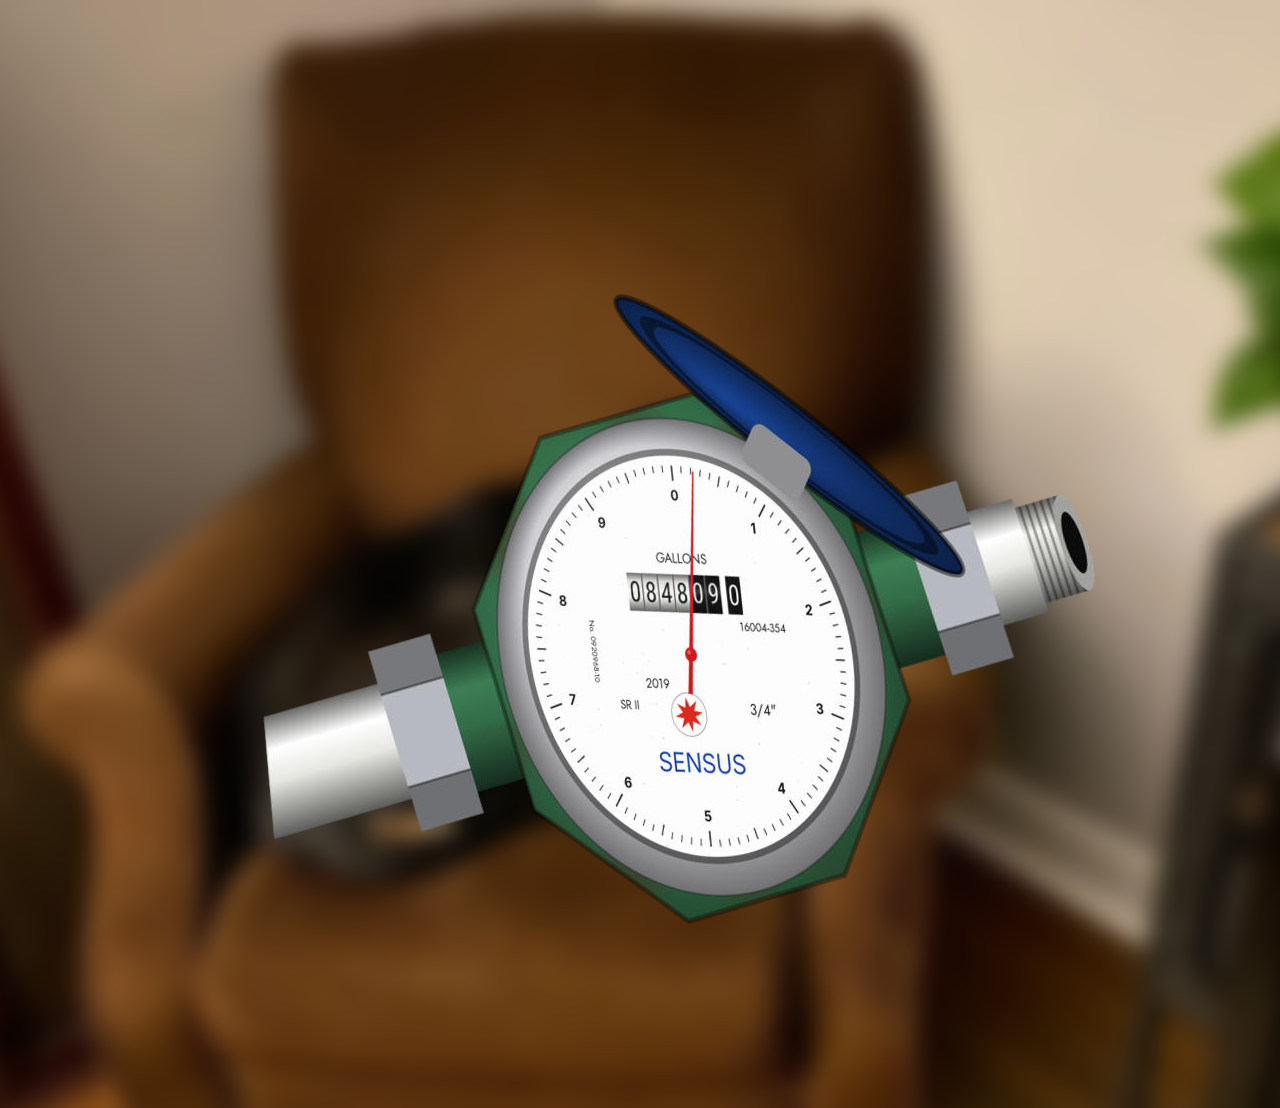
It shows gal 848090.2
